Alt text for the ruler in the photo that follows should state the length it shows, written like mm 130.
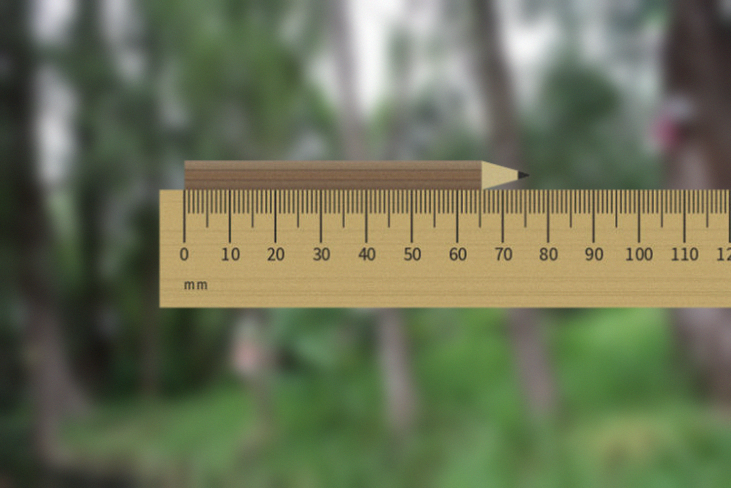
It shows mm 76
